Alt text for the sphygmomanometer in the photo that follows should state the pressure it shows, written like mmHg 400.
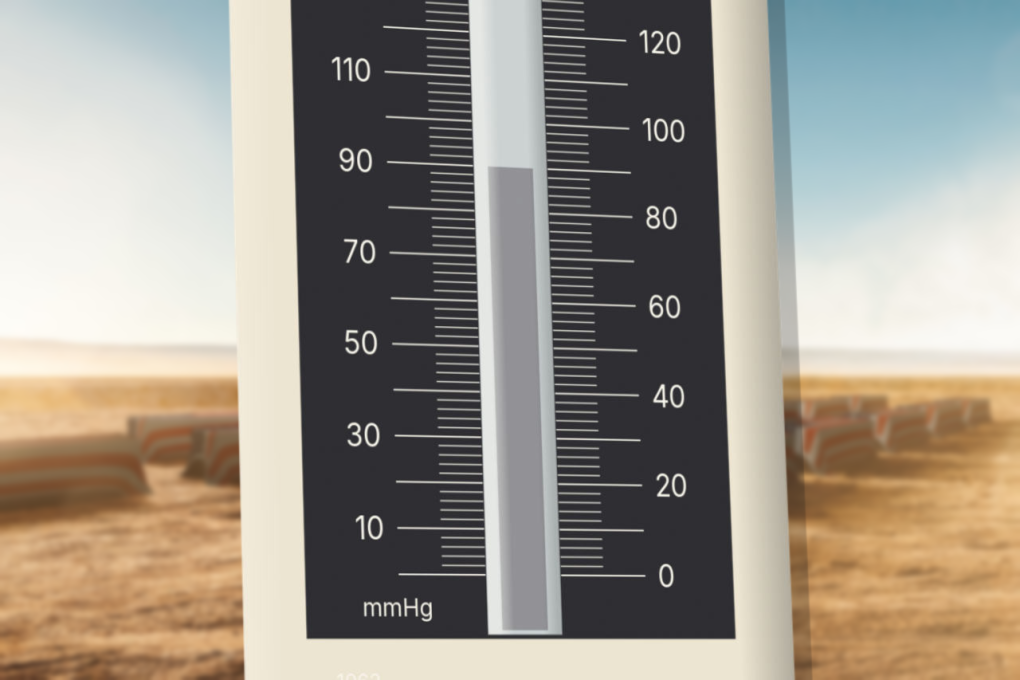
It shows mmHg 90
